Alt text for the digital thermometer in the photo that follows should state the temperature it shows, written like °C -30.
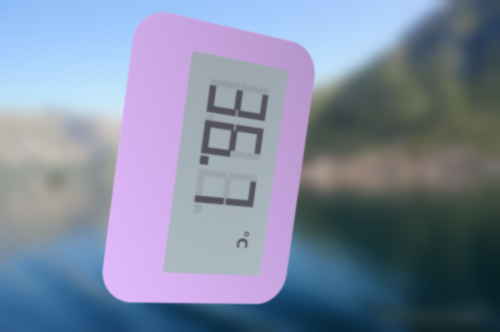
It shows °C 36.7
